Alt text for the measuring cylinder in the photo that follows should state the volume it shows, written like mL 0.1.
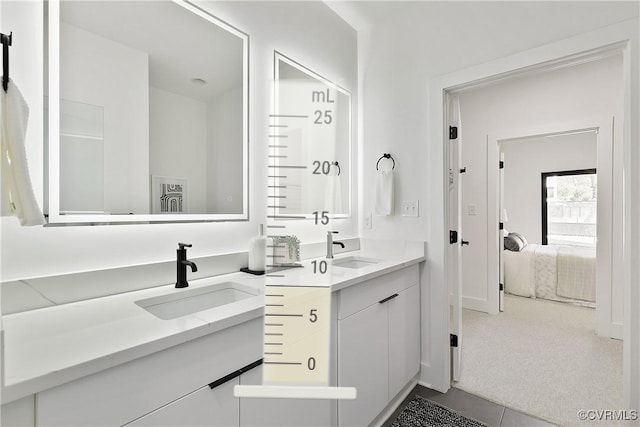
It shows mL 8
